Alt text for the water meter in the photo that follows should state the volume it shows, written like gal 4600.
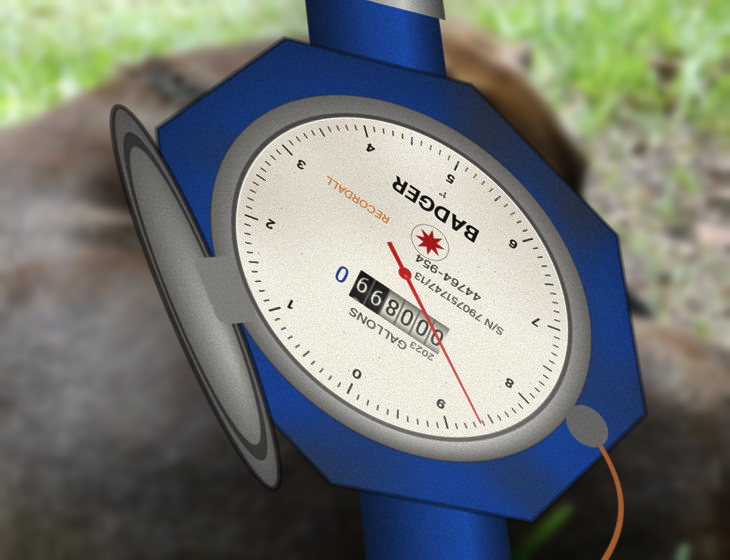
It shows gal 8988.6
